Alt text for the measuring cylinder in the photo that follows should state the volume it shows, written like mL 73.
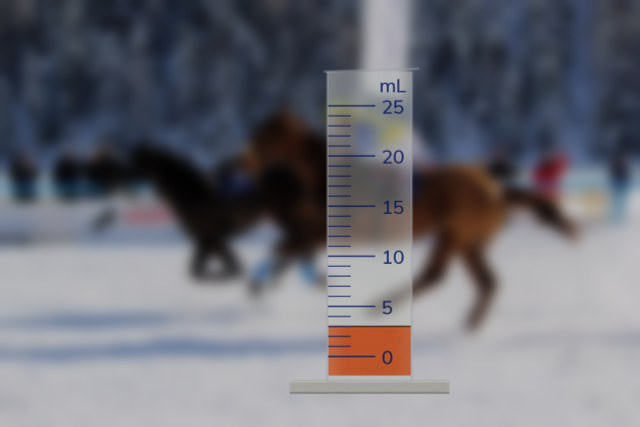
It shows mL 3
